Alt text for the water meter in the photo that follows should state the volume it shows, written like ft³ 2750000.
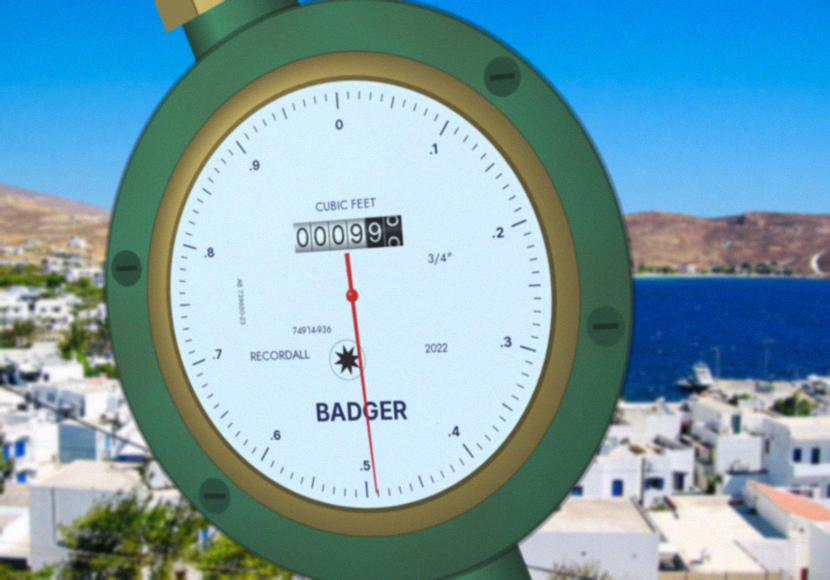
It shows ft³ 998.49
